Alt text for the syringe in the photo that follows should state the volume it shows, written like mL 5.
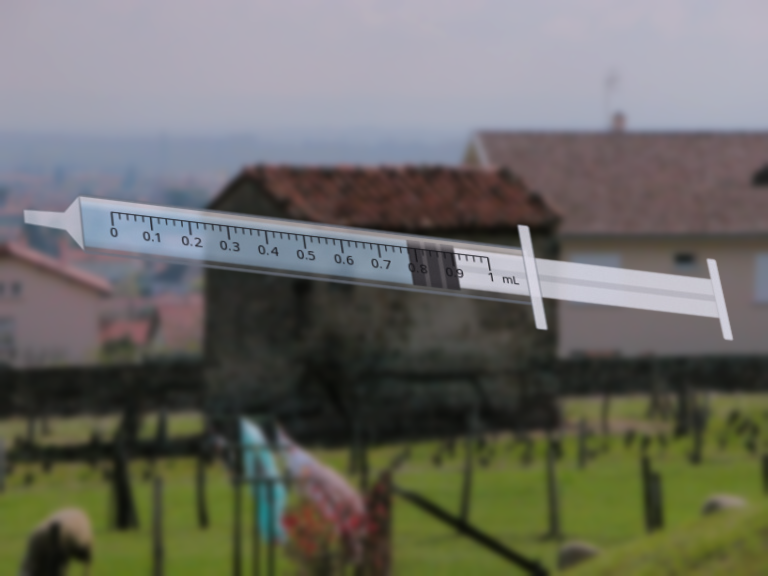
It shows mL 0.78
